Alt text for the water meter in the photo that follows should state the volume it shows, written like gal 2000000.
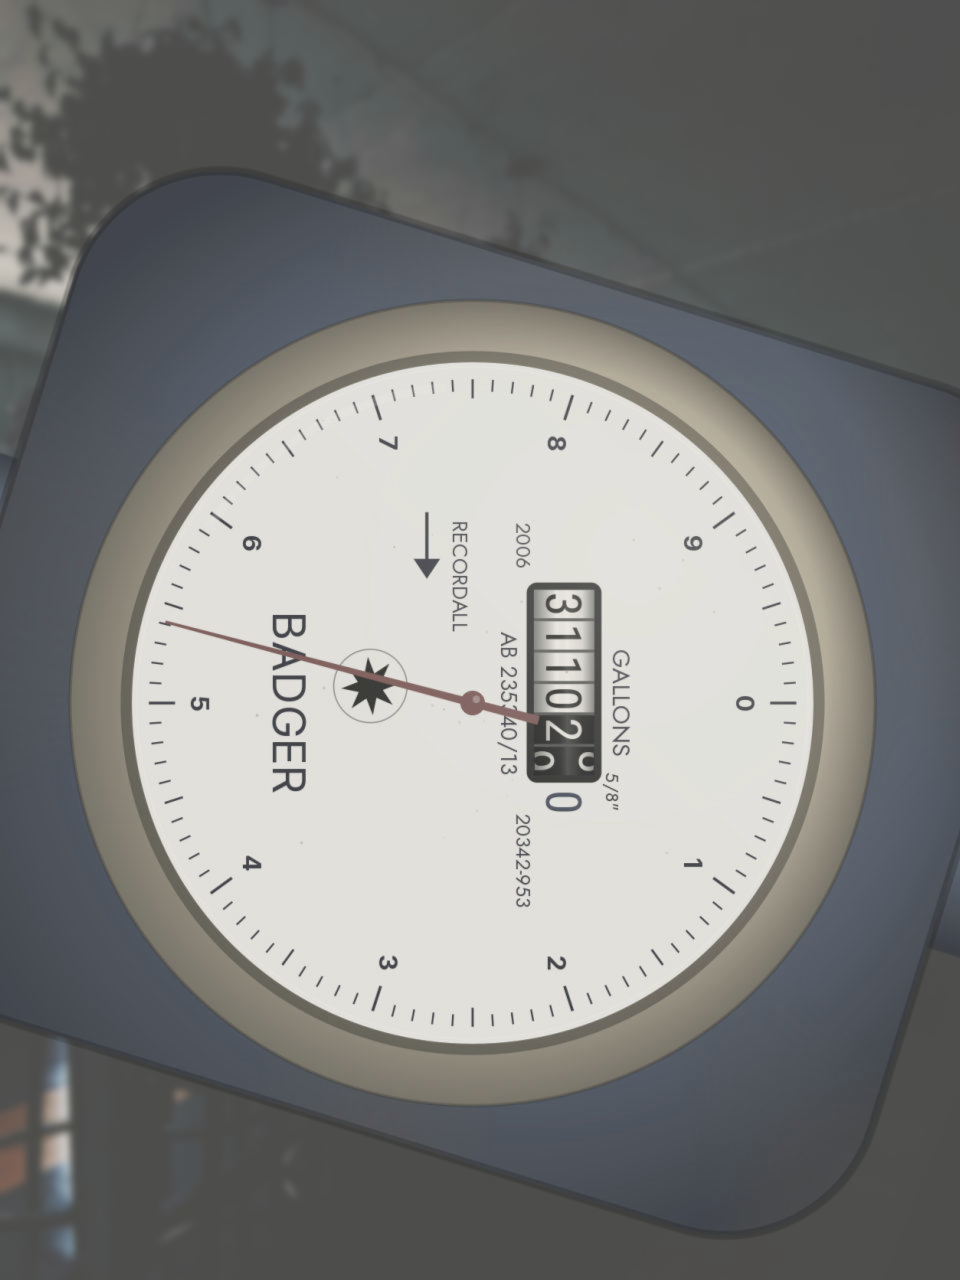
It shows gal 3110285.4
